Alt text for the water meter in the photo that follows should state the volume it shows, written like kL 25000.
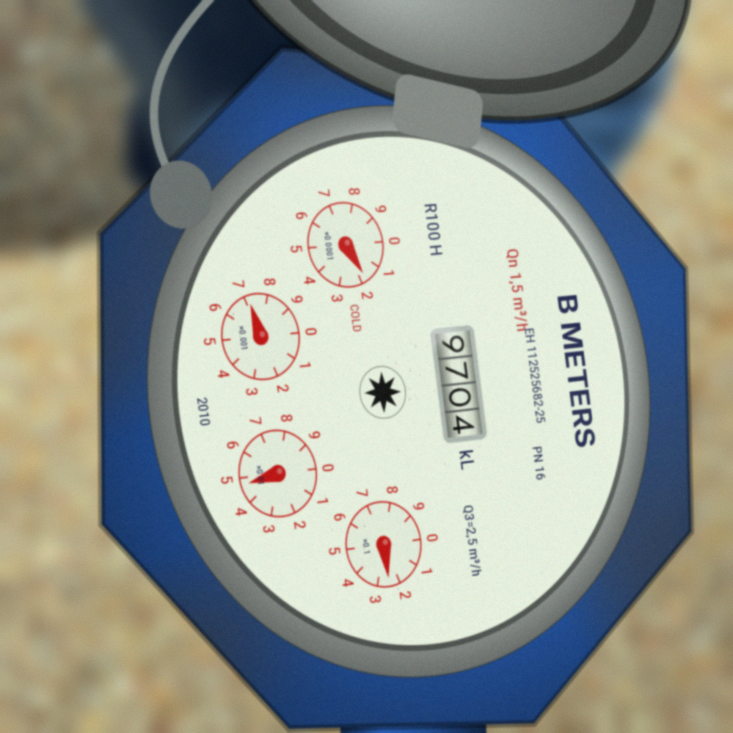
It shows kL 9704.2471
